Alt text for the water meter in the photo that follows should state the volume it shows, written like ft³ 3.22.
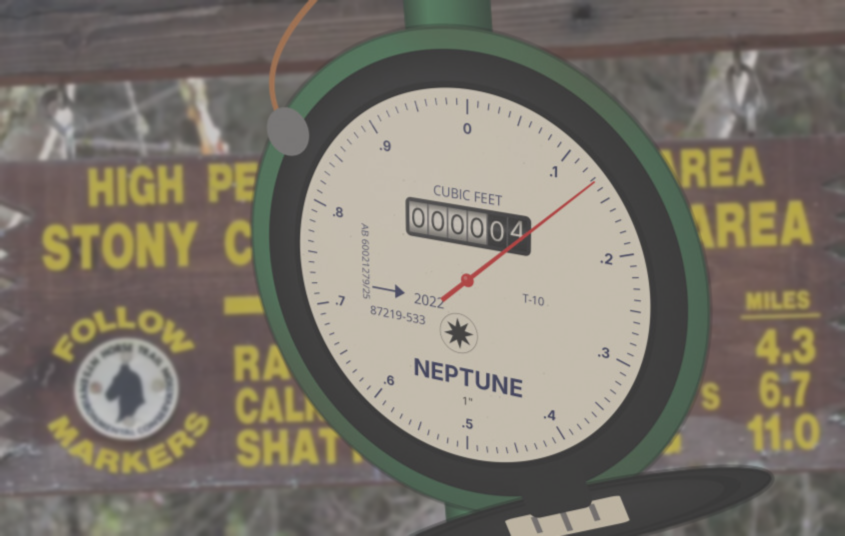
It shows ft³ 4.13
